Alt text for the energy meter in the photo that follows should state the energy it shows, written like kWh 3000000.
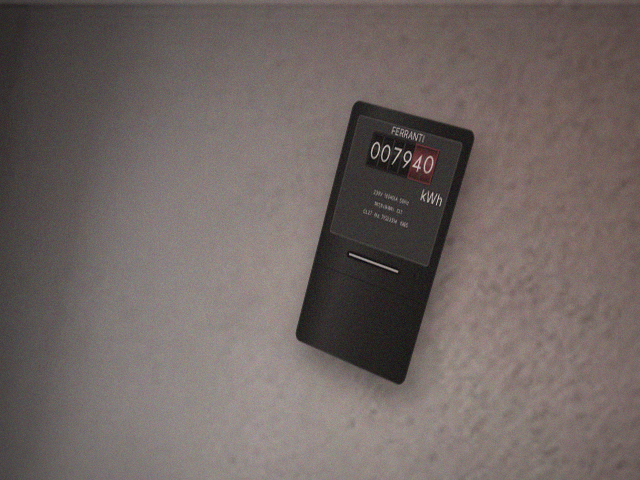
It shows kWh 79.40
